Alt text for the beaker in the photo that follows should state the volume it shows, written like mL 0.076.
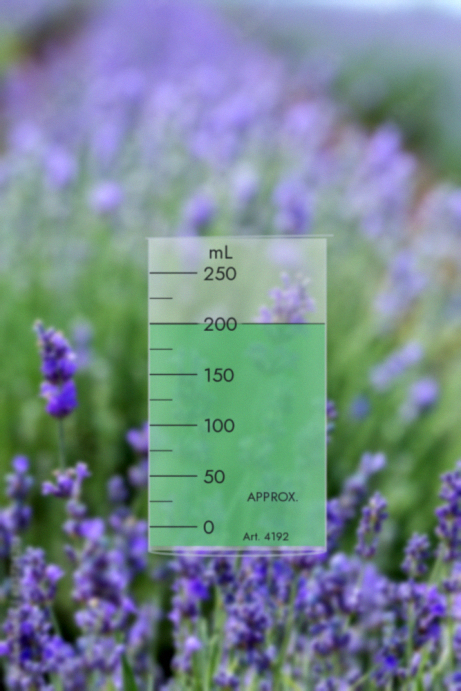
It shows mL 200
